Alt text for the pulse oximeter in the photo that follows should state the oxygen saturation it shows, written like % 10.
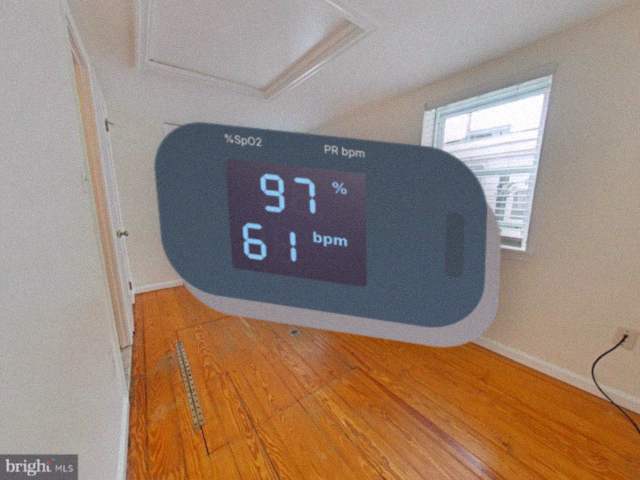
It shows % 97
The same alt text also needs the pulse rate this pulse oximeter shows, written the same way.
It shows bpm 61
